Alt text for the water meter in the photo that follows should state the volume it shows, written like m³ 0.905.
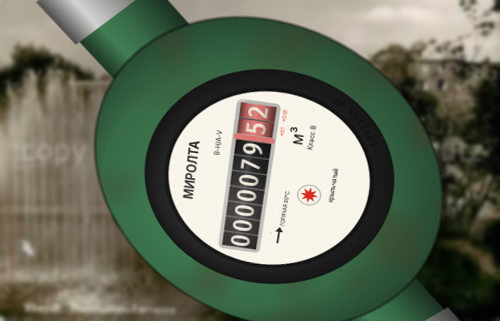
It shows m³ 79.52
